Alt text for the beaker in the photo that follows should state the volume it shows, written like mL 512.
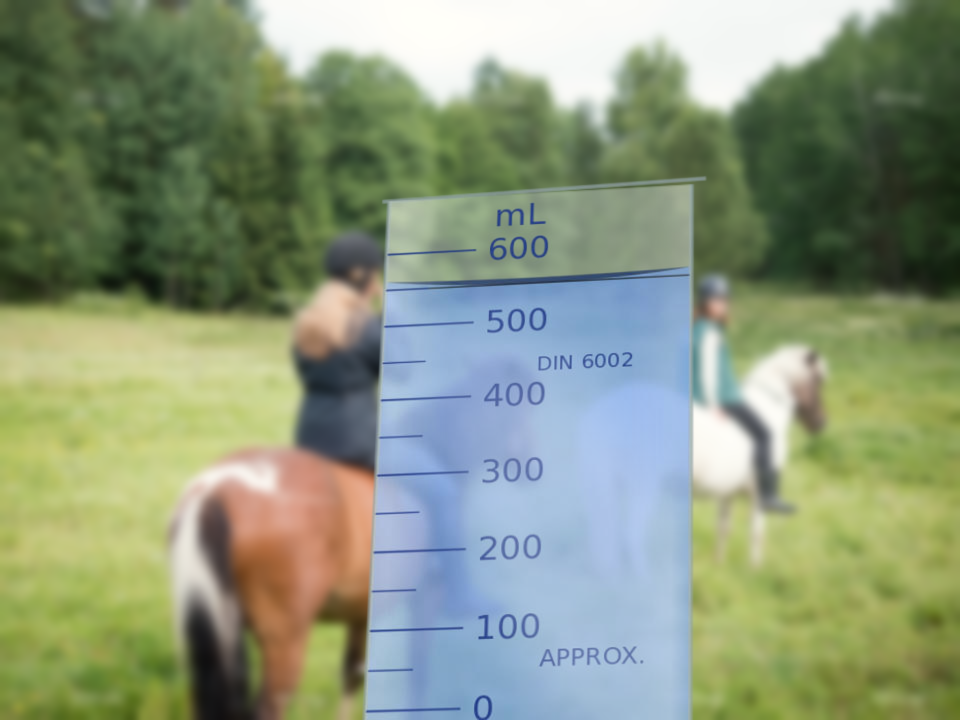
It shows mL 550
